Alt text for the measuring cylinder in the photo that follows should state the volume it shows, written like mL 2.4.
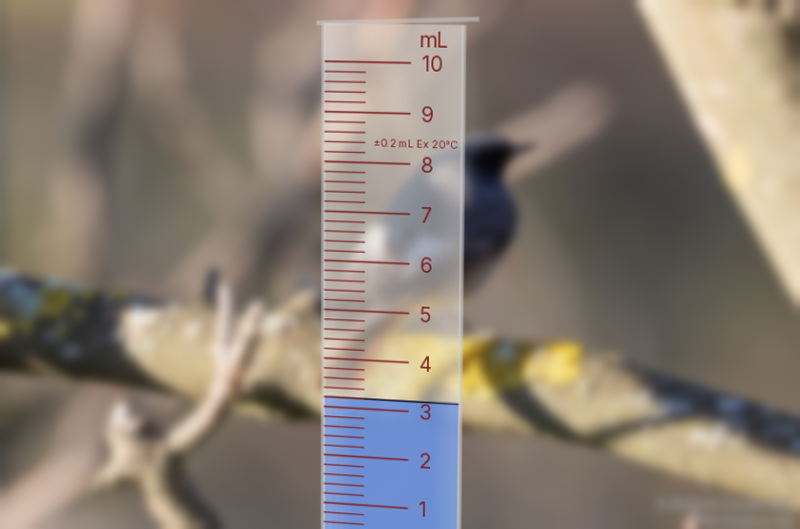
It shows mL 3.2
